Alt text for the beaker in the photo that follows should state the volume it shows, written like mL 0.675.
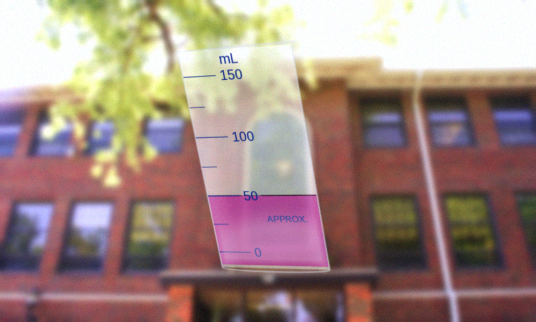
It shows mL 50
